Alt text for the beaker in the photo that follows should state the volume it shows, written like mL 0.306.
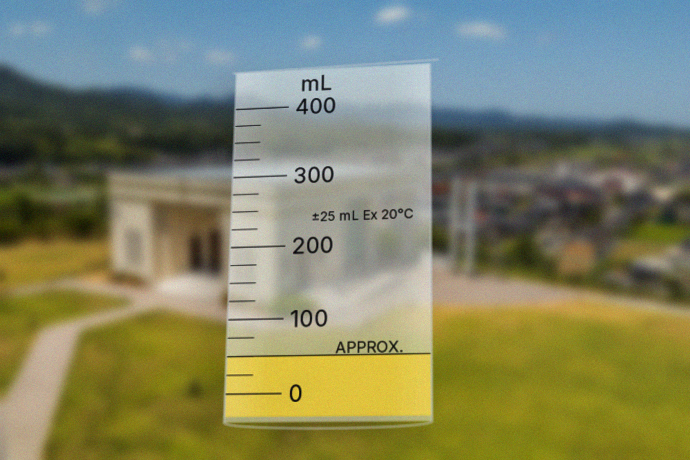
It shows mL 50
